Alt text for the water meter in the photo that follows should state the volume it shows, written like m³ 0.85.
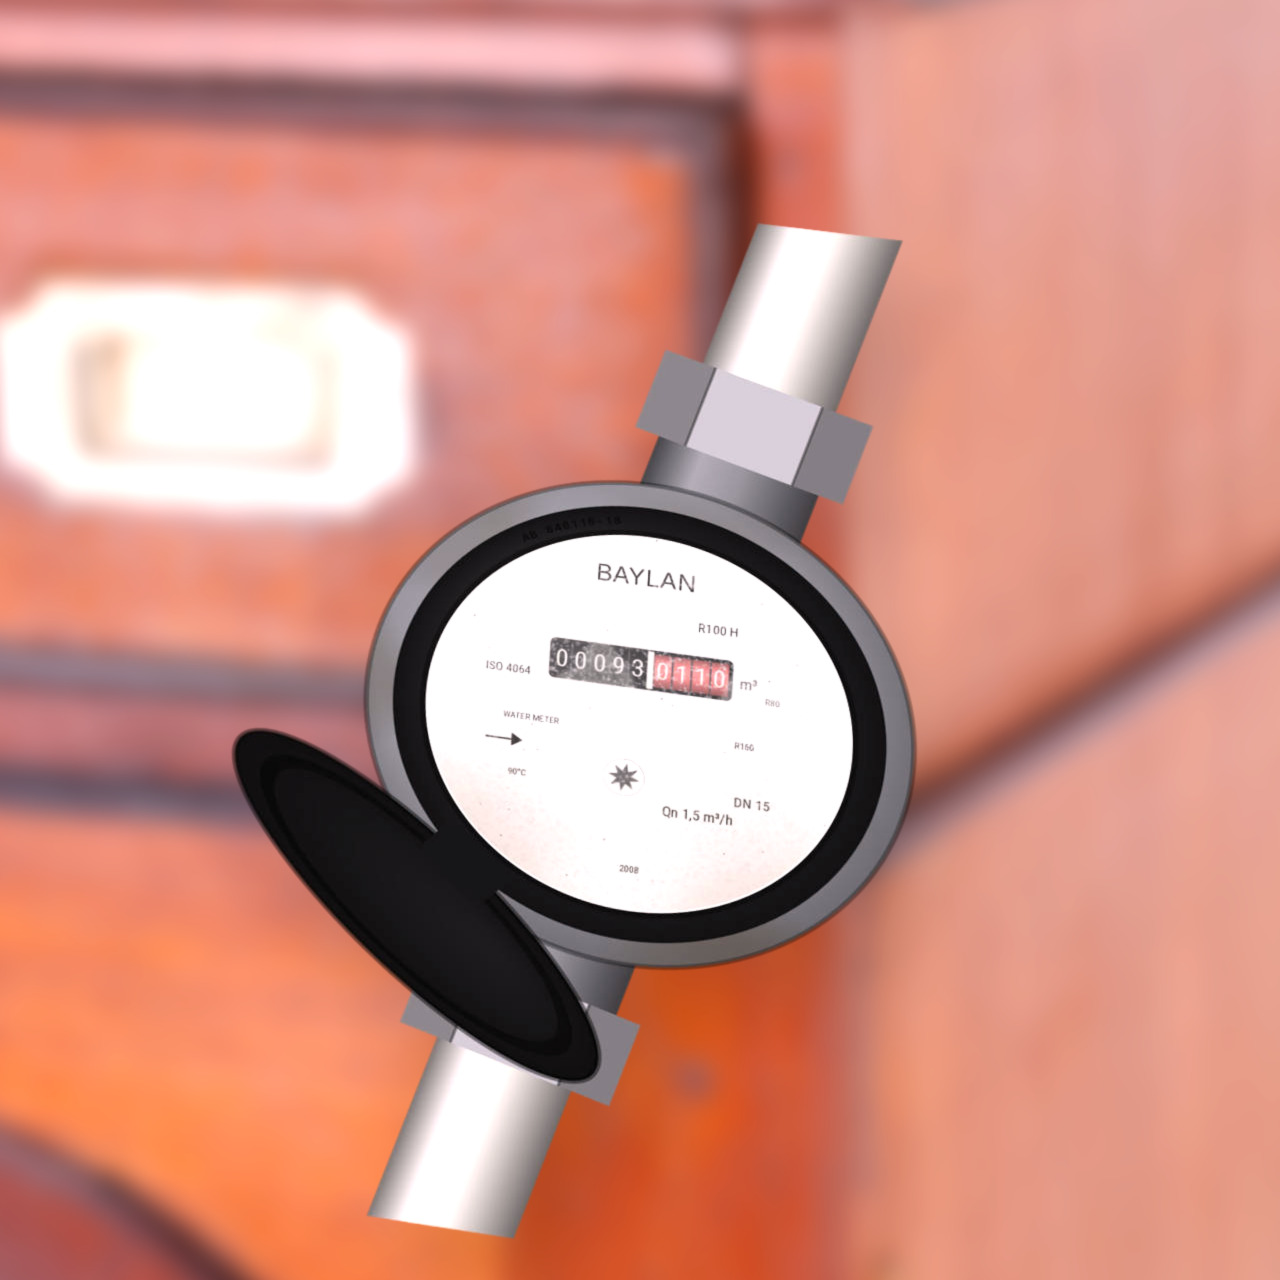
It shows m³ 93.0110
